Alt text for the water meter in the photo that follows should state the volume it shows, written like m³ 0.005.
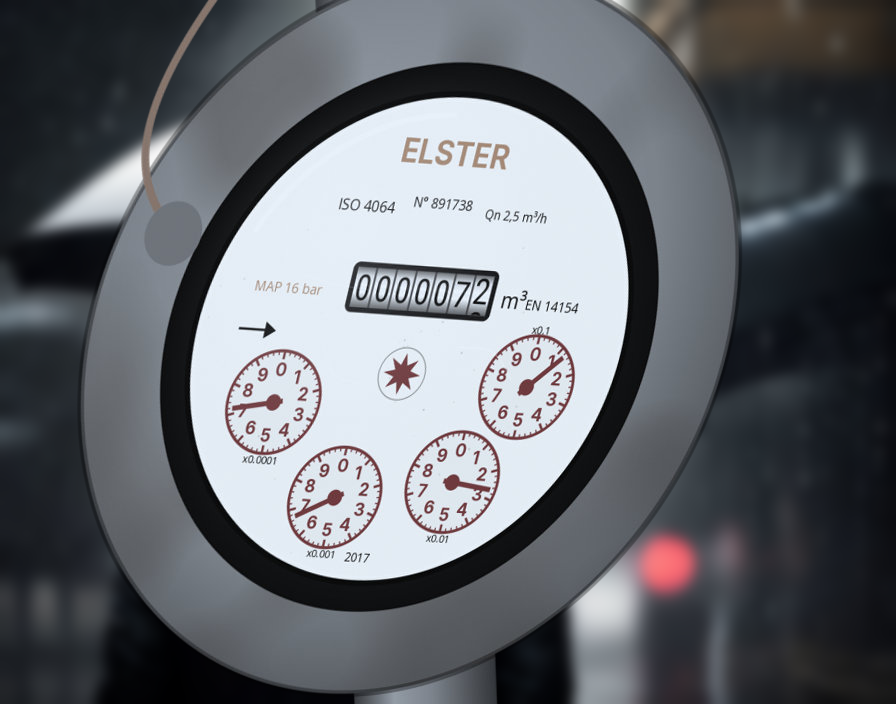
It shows m³ 72.1267
